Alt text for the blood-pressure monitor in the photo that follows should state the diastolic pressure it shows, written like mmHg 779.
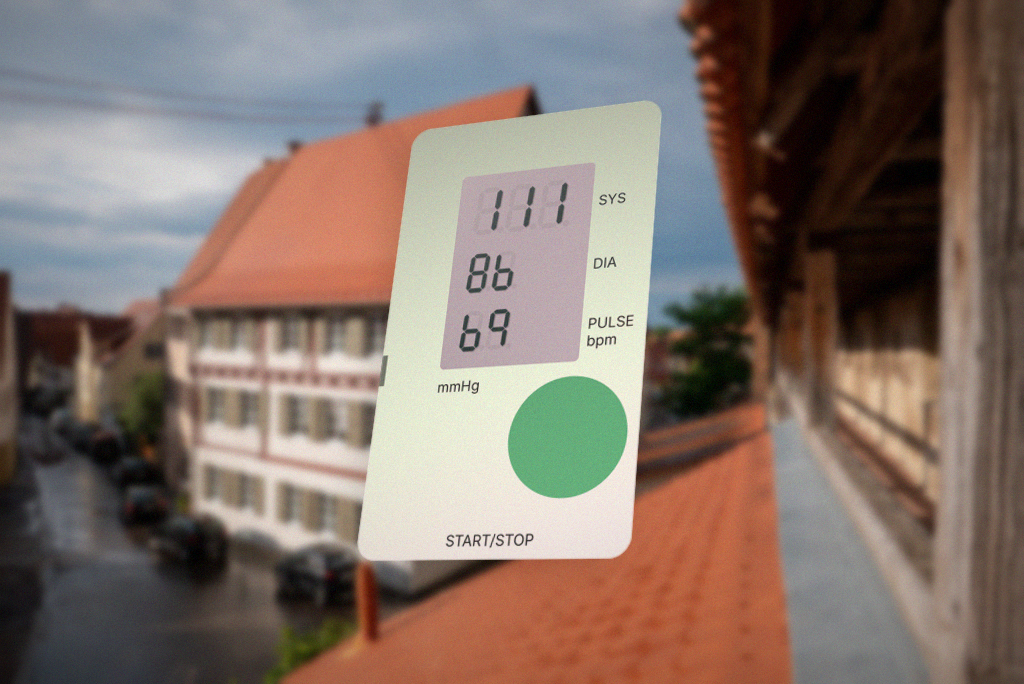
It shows mmHg 86
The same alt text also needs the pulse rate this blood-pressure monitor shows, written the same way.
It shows bpm 69
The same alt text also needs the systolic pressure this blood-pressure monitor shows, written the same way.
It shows mmHg 111
